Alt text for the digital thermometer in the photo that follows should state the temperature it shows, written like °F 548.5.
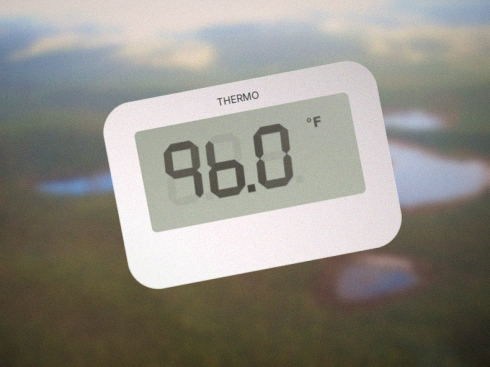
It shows °F 96.0
